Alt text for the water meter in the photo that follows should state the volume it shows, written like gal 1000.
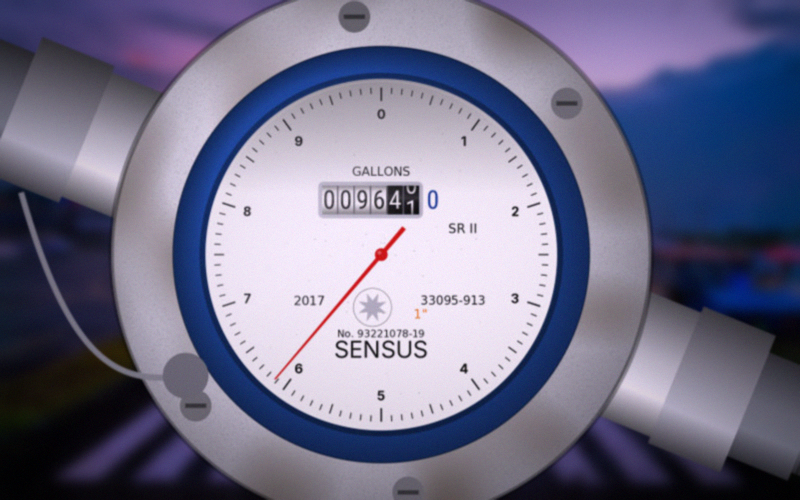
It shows gal 96406.1
